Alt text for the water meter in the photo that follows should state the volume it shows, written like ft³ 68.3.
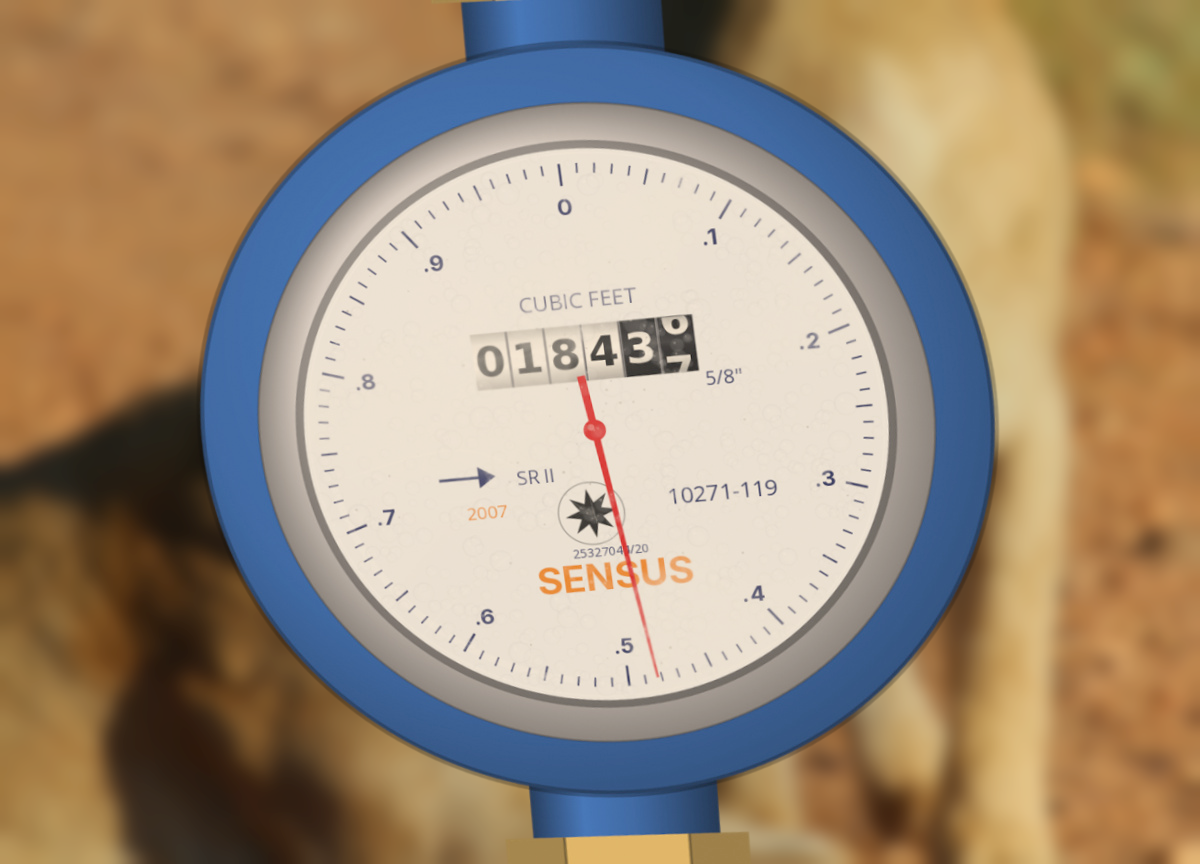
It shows ft³ 18436.48
